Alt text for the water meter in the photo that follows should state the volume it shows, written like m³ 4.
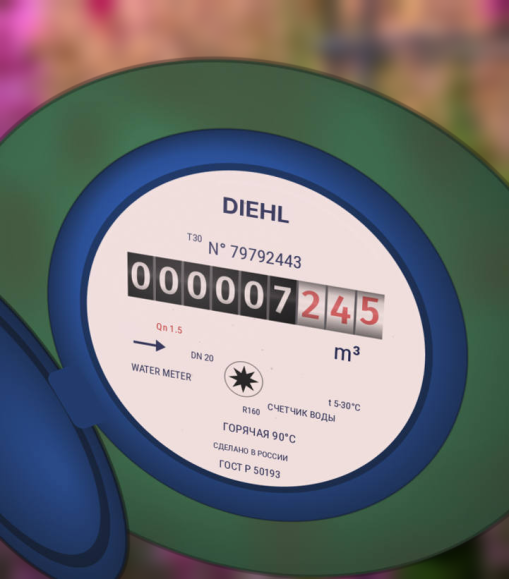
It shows m³ 7.245
